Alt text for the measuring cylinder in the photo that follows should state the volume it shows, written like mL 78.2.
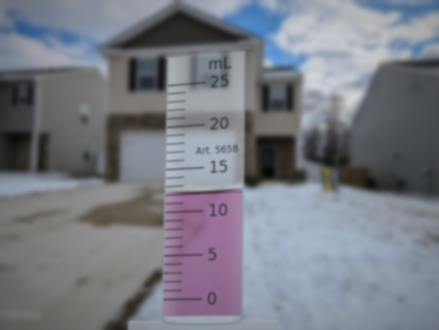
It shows mL 12
